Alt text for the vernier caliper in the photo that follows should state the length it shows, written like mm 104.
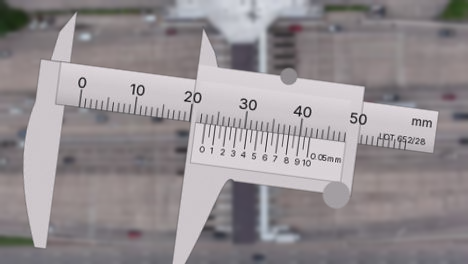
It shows mm 22.8
